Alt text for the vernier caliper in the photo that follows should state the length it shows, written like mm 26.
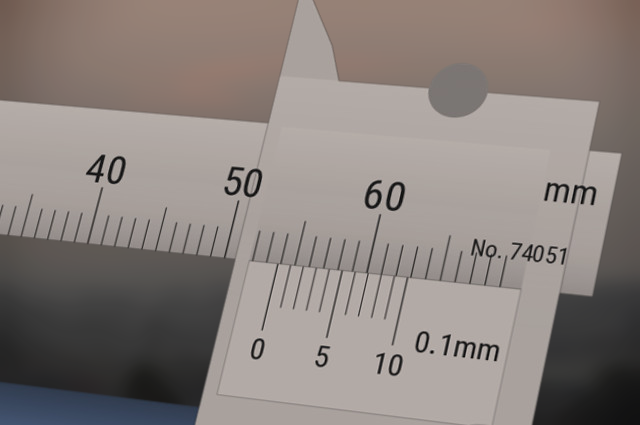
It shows mm 53.8
